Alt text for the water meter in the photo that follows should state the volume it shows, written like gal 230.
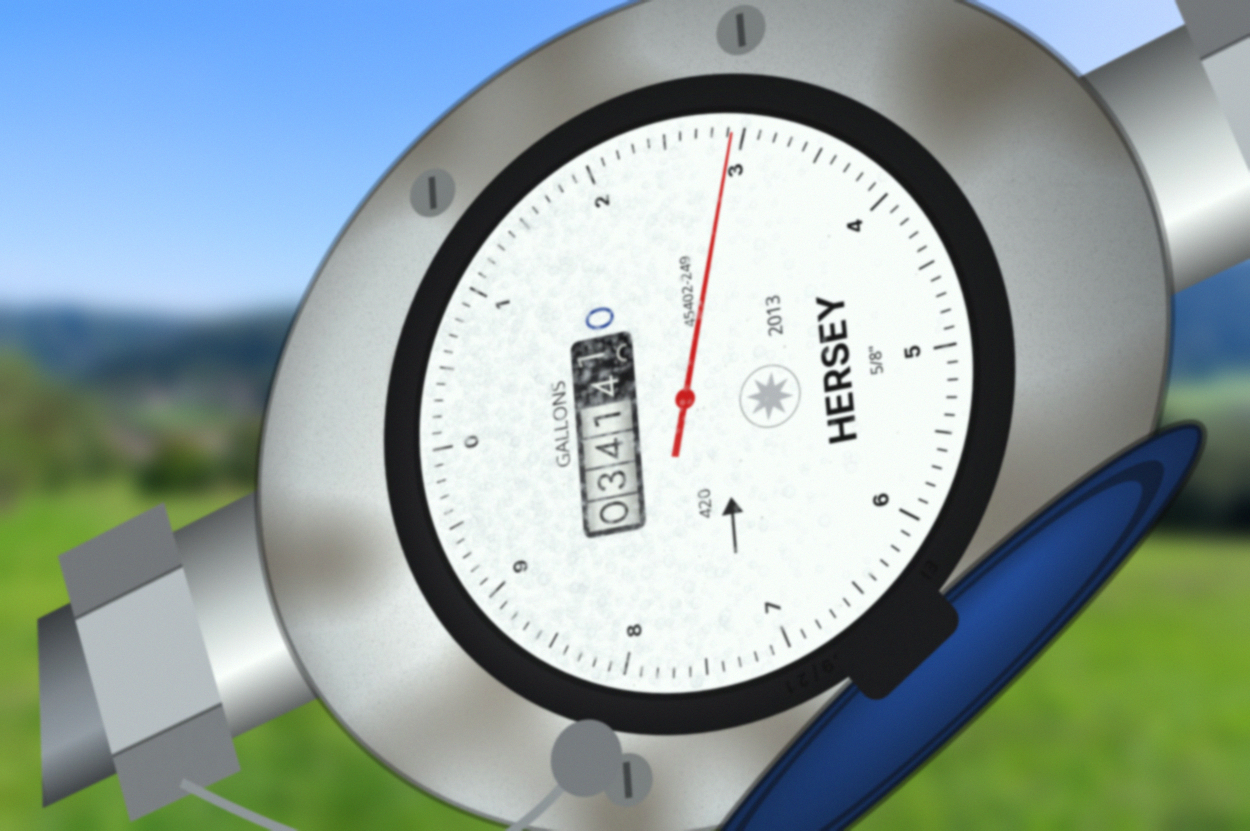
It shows gal 341412.9
